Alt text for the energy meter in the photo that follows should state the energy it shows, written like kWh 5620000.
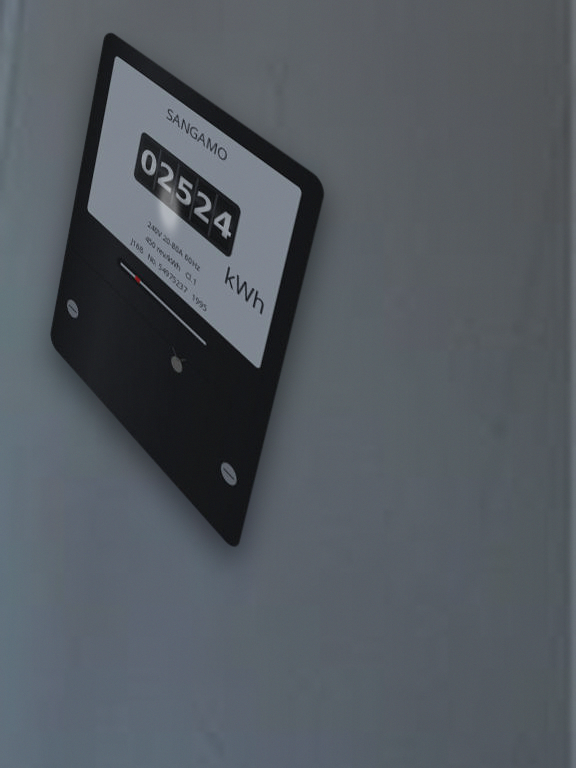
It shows kWh 2524
